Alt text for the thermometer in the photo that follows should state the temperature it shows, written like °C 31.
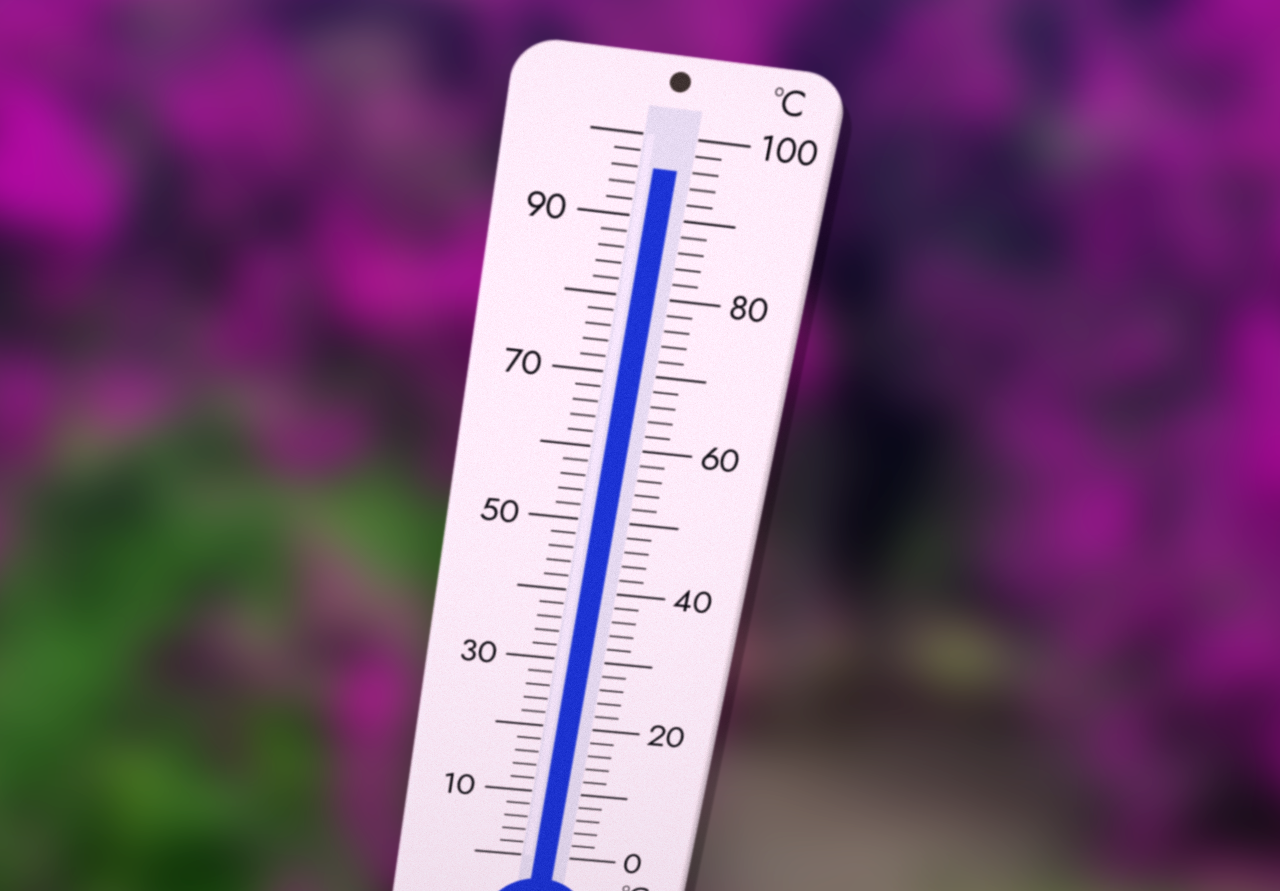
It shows °C 96
